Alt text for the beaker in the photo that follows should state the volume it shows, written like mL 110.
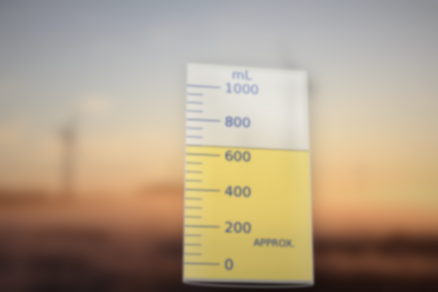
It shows mL 650
